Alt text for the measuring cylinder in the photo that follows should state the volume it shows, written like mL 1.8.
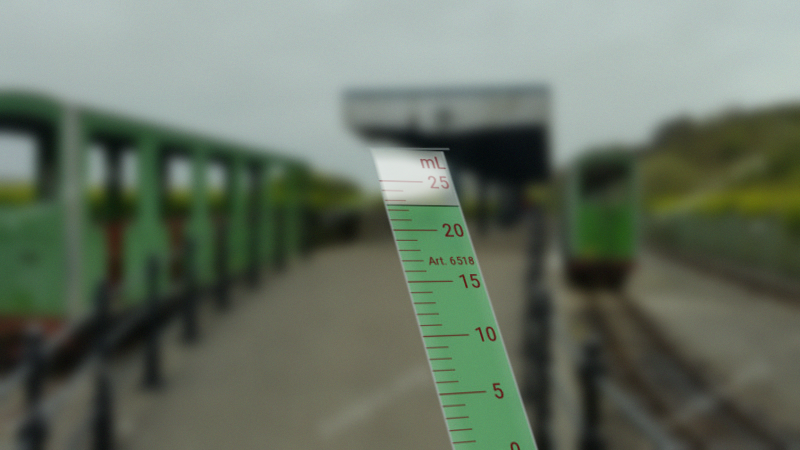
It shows mL 22.5
